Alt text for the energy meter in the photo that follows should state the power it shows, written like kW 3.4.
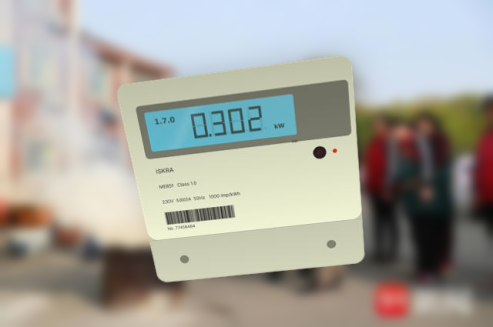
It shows kW 0.302
